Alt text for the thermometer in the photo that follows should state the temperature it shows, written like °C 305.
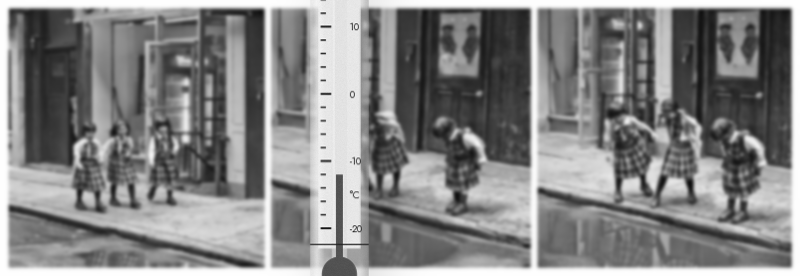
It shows °C -12
